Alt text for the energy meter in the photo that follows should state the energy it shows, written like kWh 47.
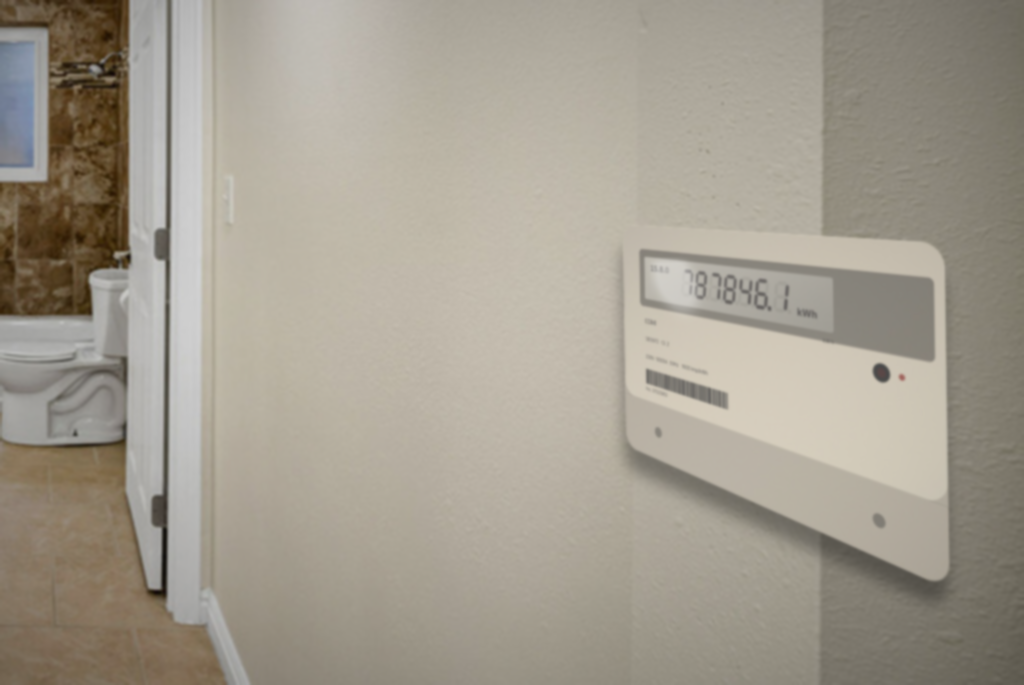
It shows kWh 787846.1
